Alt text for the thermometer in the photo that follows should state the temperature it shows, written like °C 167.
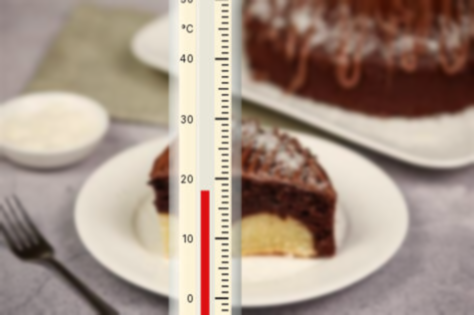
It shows °C 18
